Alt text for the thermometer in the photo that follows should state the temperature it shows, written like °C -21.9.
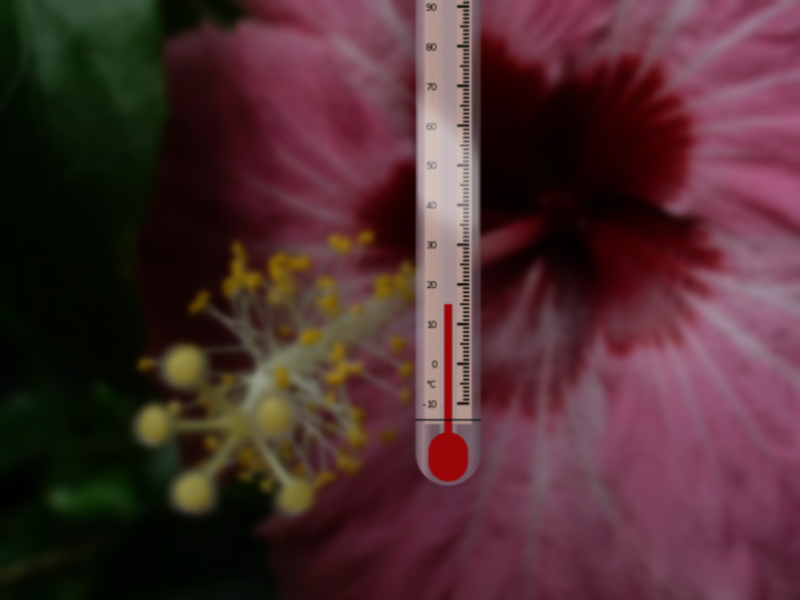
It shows °C 15
